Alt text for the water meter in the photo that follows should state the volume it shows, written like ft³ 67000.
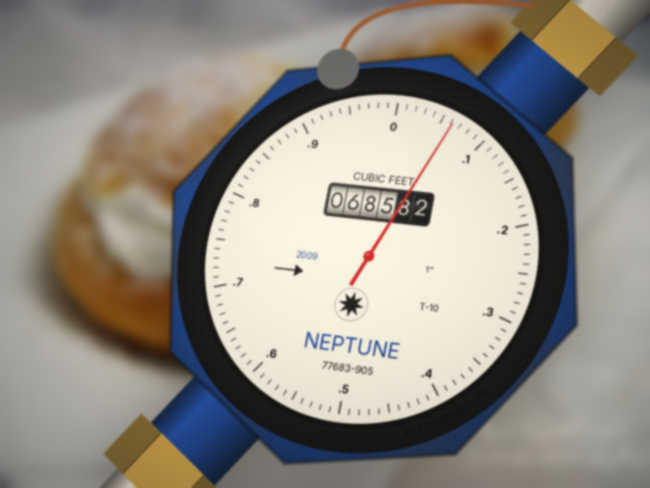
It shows ft³ 68582.06
